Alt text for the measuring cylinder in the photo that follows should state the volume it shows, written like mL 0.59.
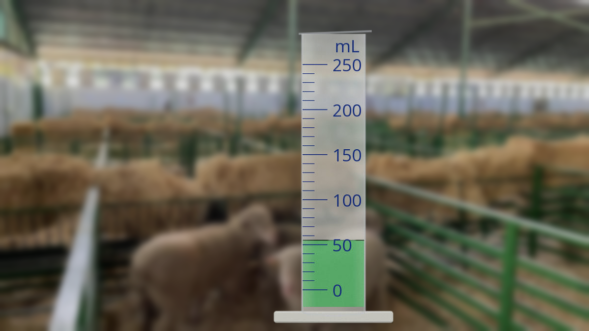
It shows mL 55
